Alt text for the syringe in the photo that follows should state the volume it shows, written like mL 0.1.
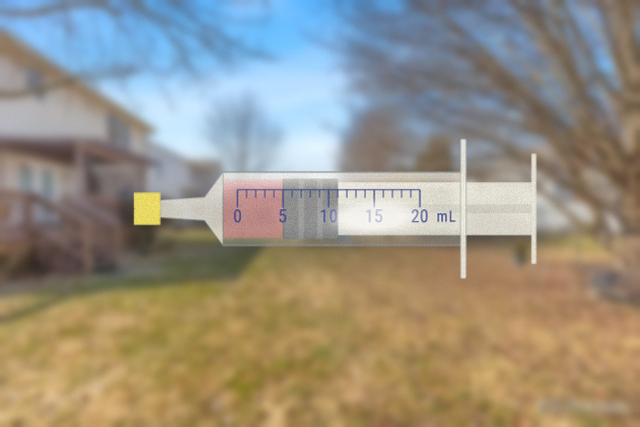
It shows mL 5
